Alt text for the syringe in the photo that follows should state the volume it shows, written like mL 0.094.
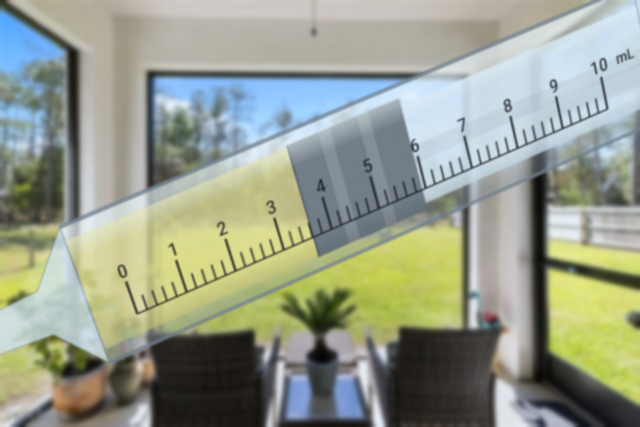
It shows mL 3.6
